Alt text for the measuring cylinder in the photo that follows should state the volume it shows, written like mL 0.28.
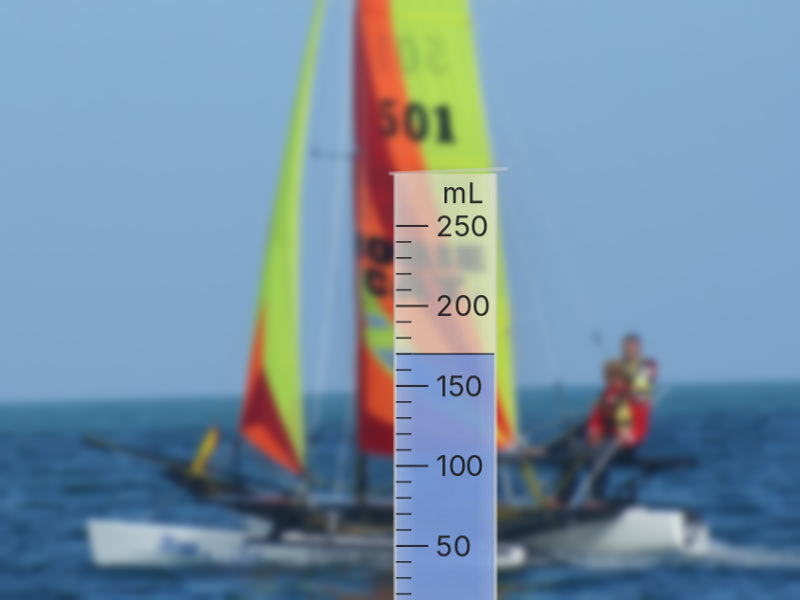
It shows mL 170
